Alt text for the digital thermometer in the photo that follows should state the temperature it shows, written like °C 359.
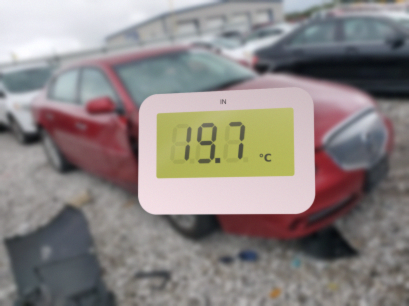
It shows °C 19.7
